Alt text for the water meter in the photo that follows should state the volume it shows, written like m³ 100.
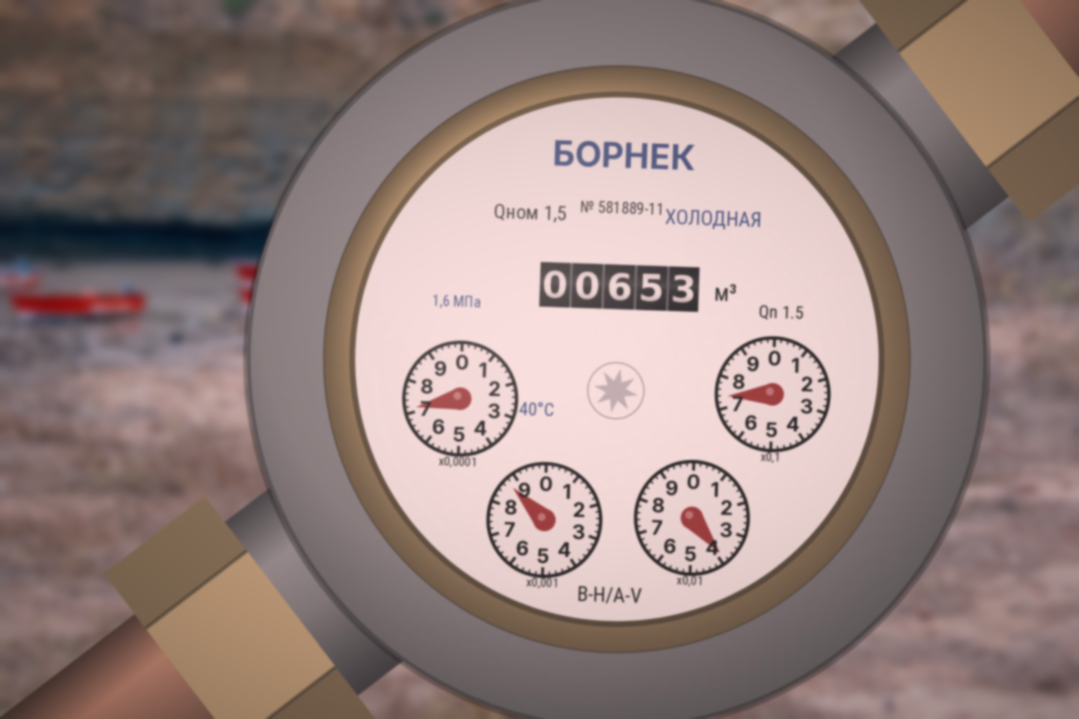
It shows m³ 653.7387
